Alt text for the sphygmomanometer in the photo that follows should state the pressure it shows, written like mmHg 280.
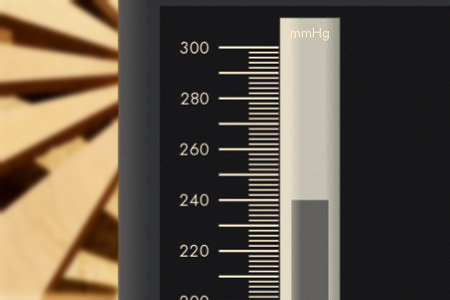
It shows mmHg 240
